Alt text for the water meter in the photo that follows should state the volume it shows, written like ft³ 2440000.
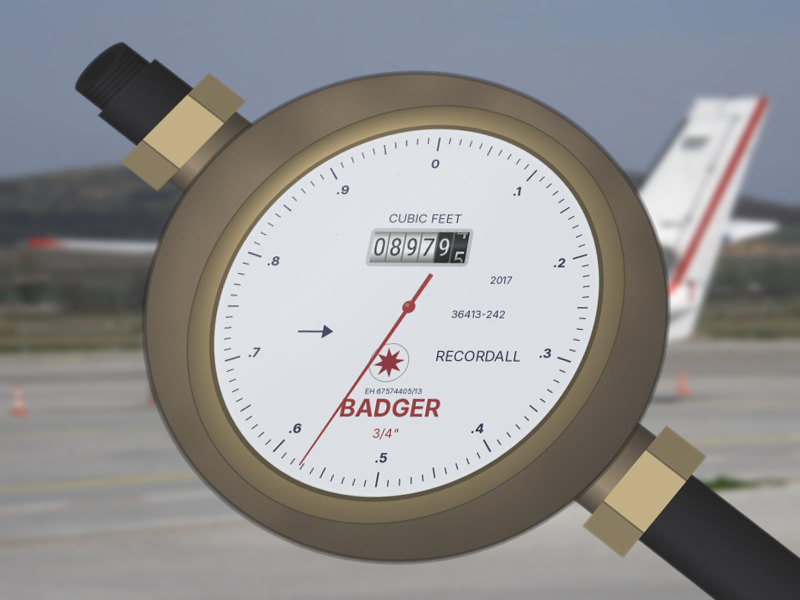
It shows ft³ 89794.57
